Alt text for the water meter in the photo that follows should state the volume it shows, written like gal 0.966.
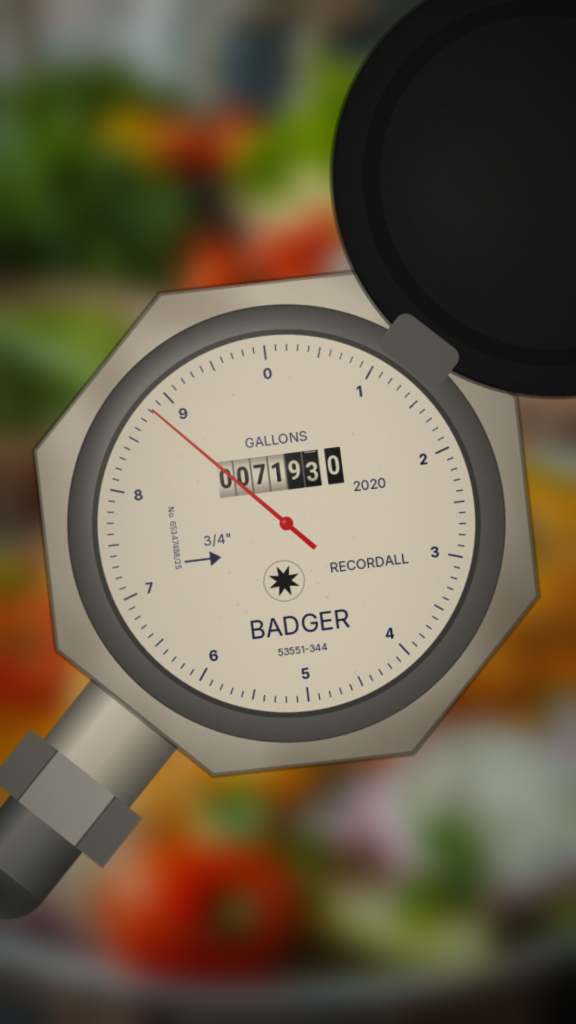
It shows gal 71928.8
